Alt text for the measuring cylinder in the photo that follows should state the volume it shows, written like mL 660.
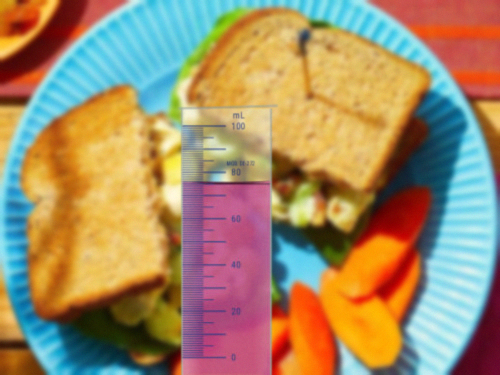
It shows mL 75
